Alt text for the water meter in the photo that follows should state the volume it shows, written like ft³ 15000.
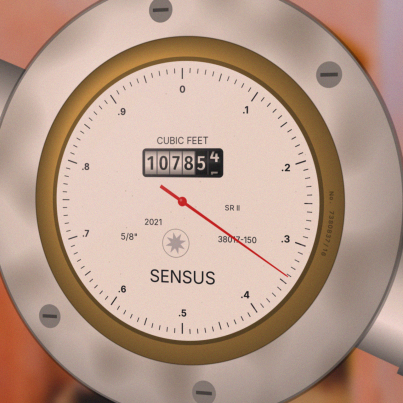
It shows ft³ 107854.34
